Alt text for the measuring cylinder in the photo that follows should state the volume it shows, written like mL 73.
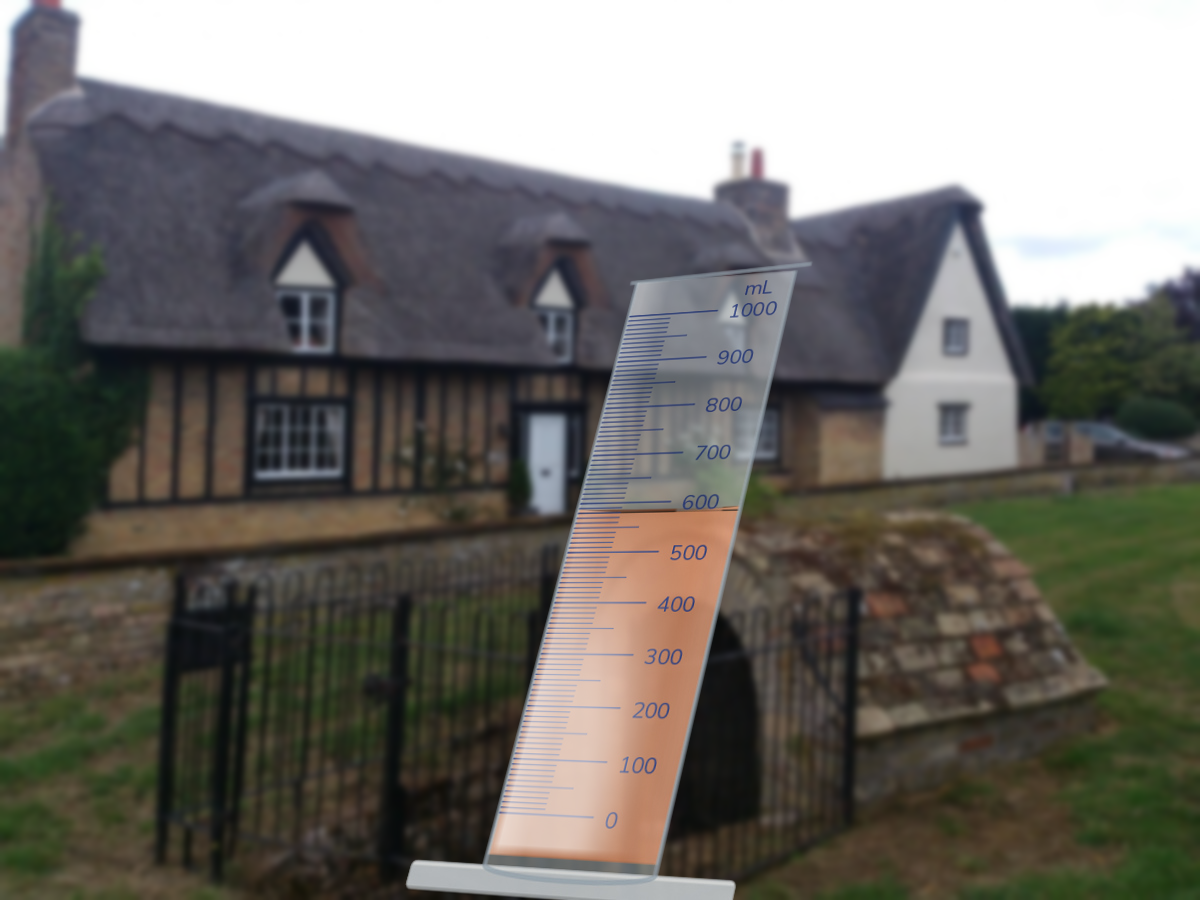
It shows mL 580
